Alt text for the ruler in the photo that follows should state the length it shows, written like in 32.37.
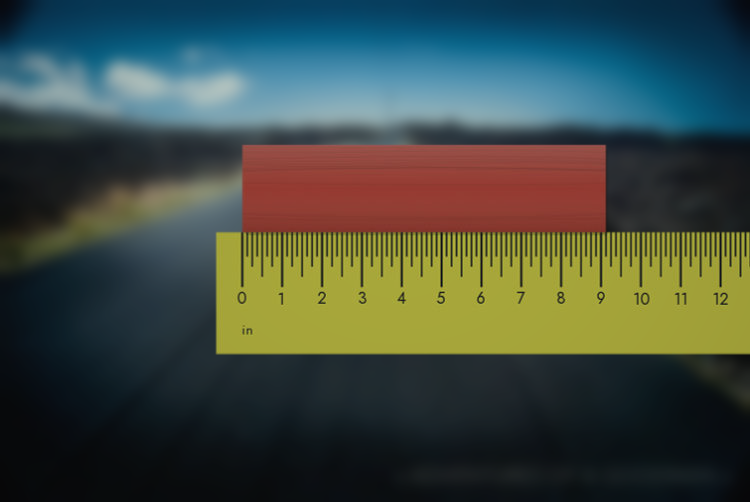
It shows in 9.125
